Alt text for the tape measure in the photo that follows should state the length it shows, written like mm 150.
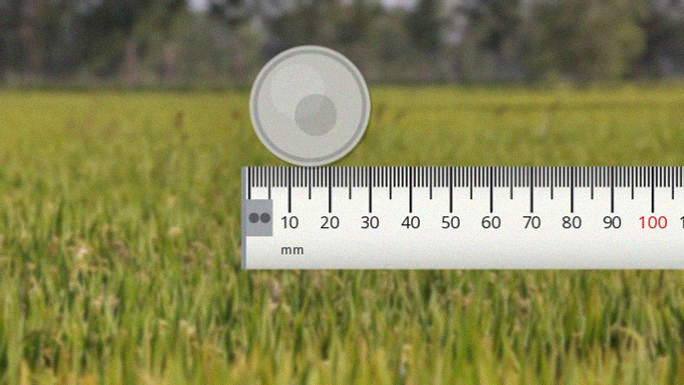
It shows mm 30
